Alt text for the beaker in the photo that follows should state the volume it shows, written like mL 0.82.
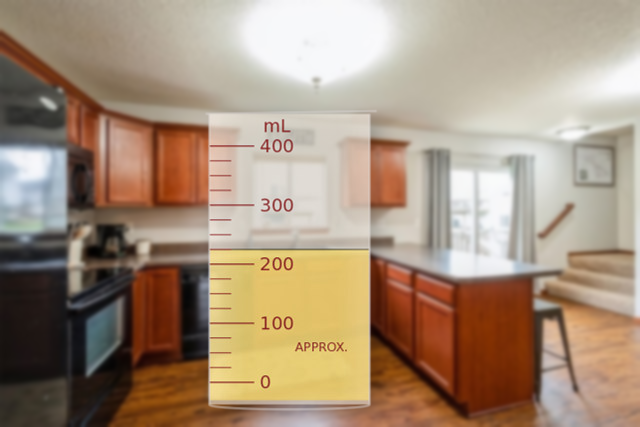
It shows mL 225
